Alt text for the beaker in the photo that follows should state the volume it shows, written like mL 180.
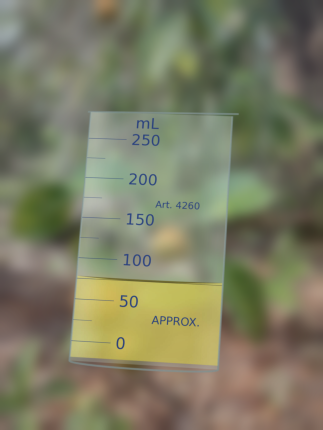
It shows mL 75
